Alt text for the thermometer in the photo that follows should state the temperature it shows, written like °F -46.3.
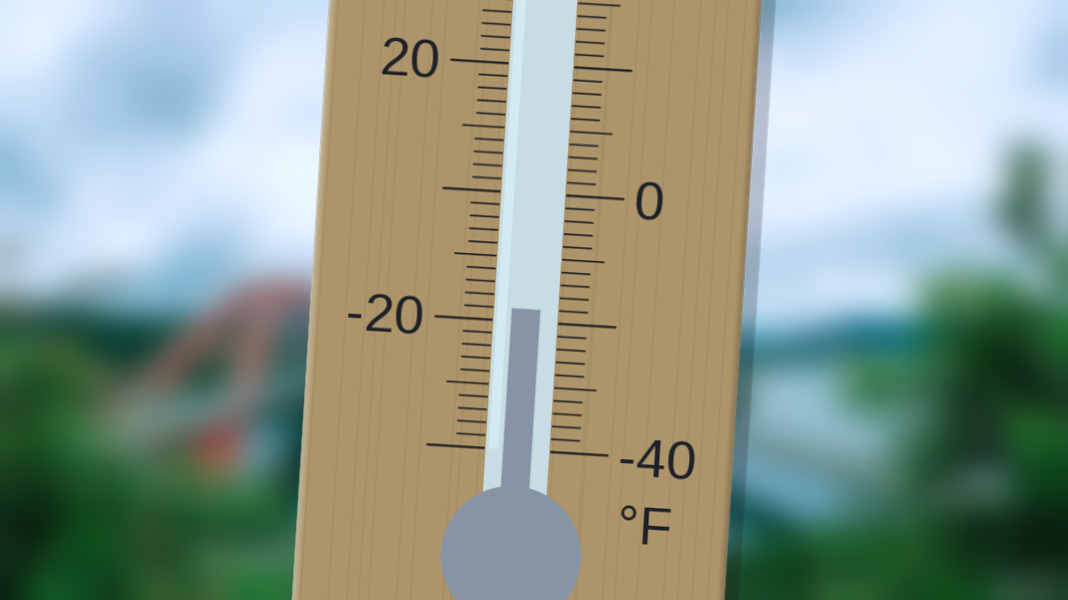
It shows °F -18
